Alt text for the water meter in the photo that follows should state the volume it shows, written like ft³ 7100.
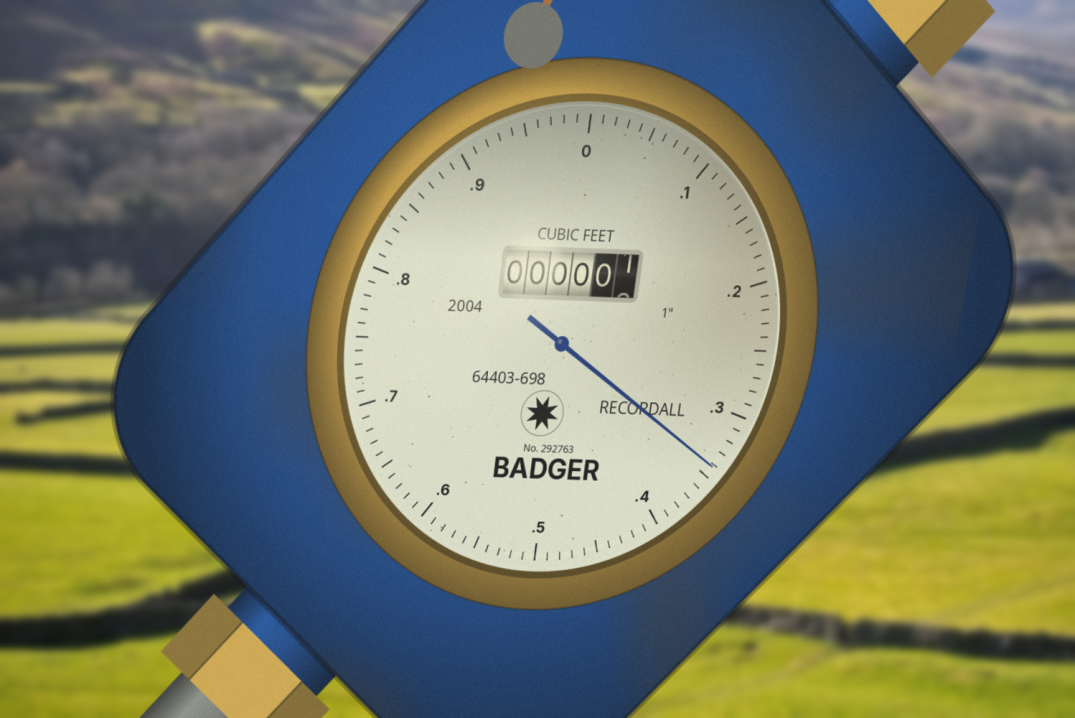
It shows ft³ 1.34
